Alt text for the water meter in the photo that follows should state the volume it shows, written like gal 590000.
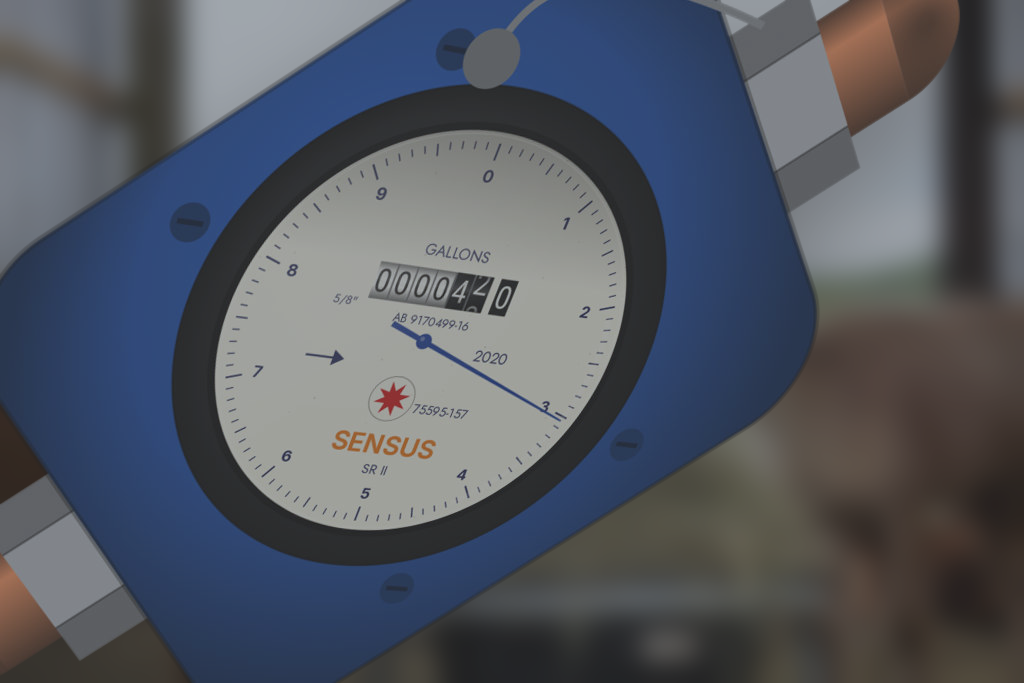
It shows gal 423.0
